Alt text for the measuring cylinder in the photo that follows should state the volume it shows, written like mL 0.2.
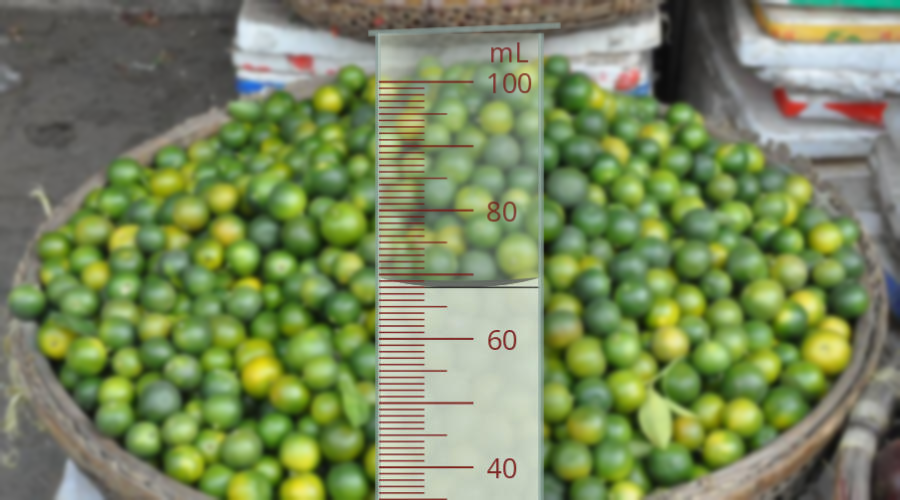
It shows mL 68
